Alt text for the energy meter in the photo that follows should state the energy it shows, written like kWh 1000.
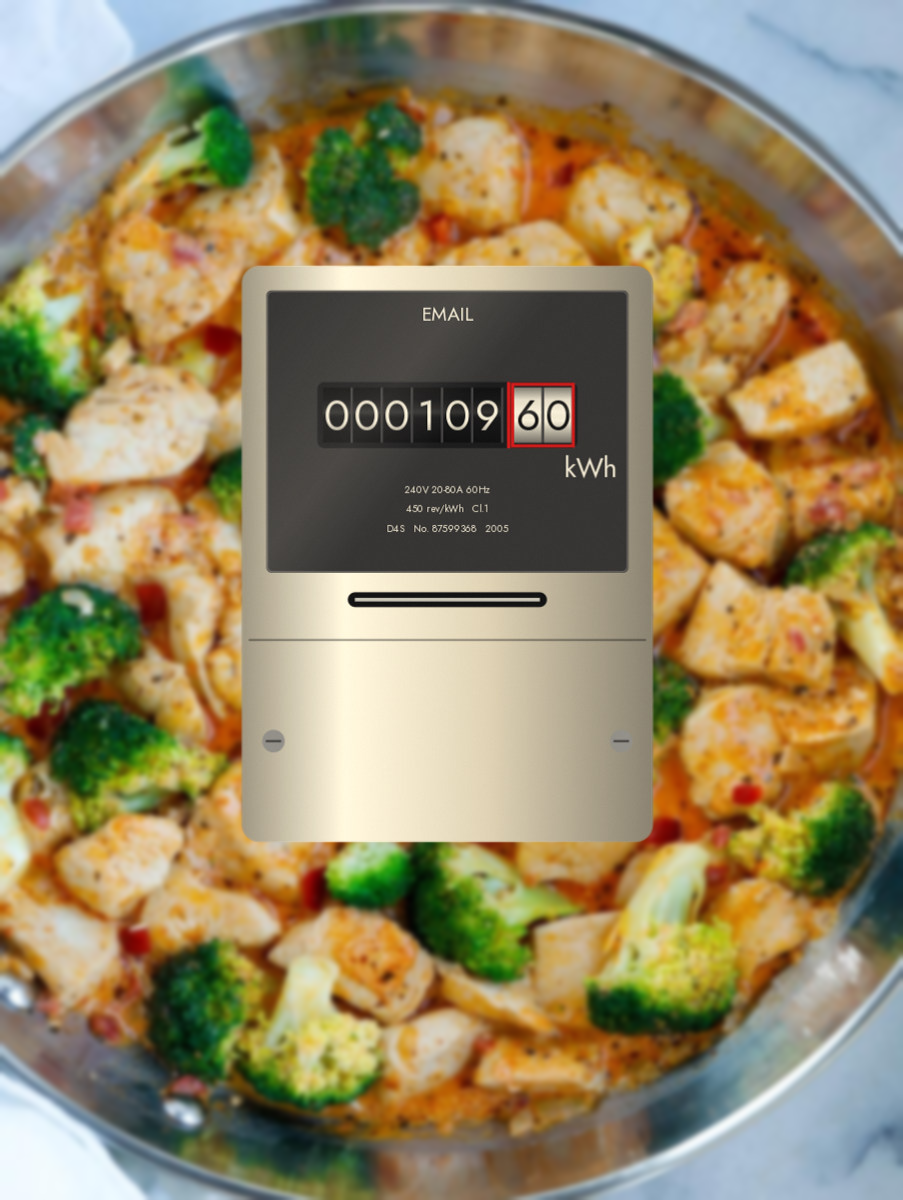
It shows kWh 109.60
